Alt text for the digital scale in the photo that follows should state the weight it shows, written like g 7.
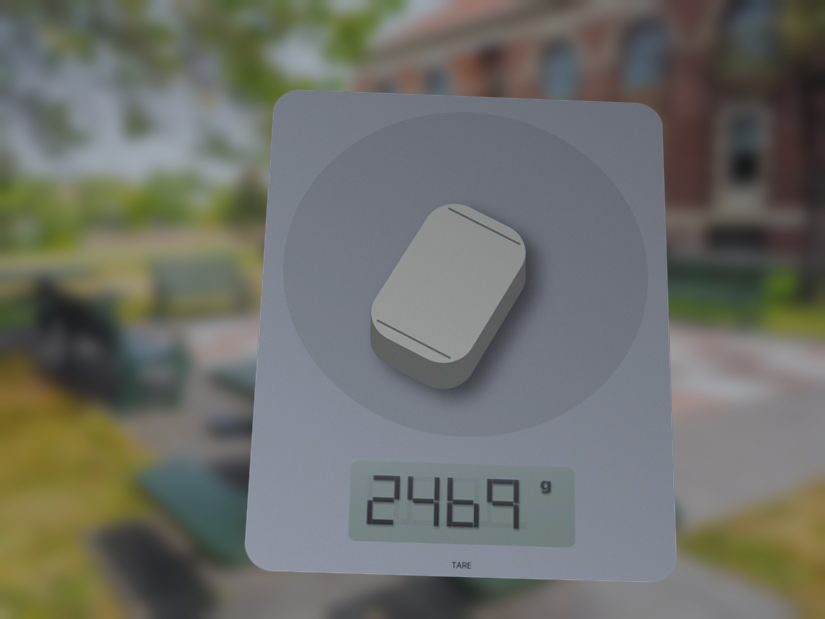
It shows g 2469
